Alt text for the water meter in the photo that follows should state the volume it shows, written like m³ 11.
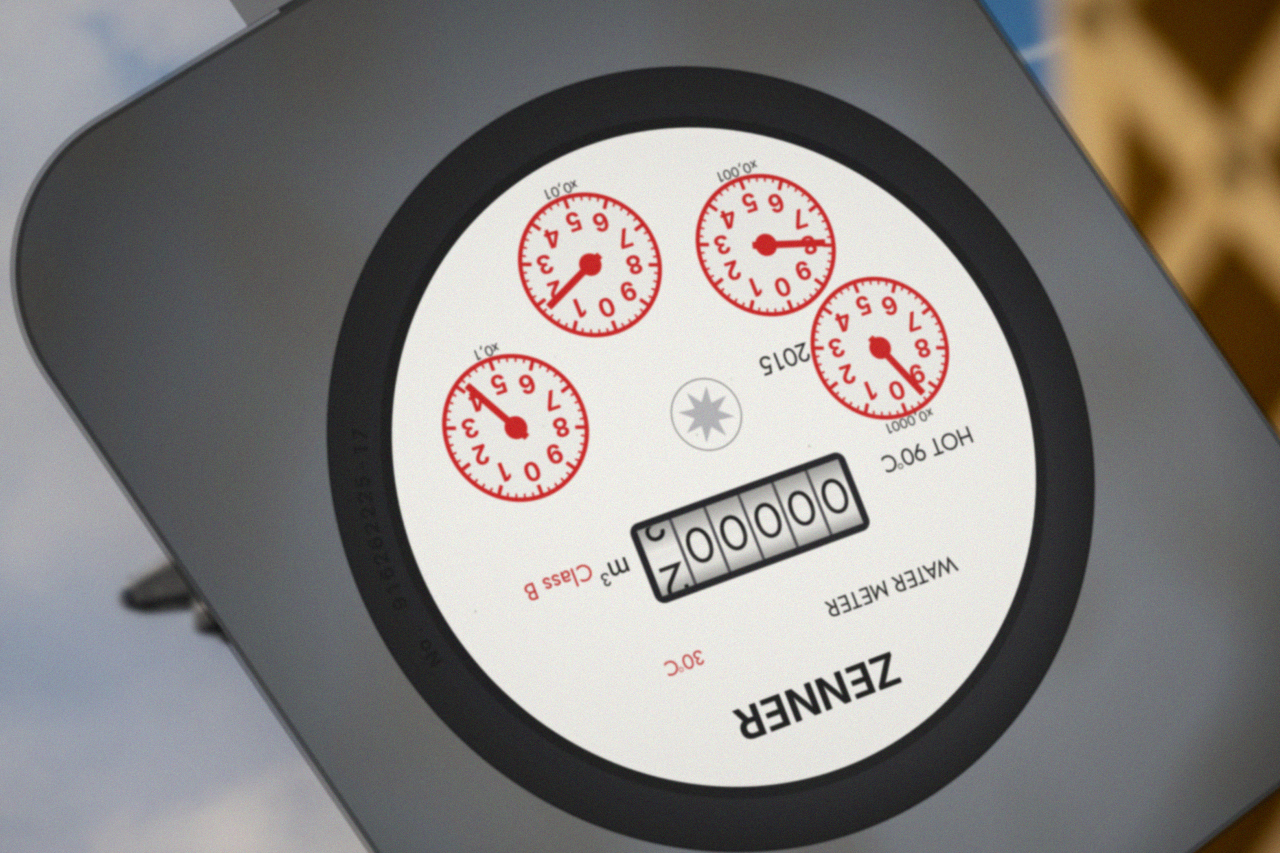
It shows m³ 2.4179
